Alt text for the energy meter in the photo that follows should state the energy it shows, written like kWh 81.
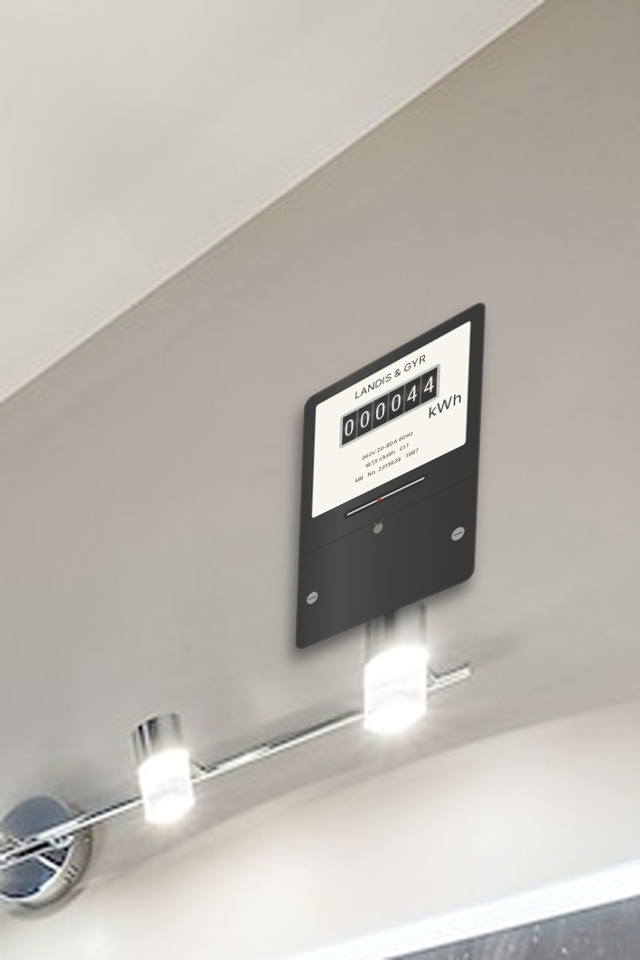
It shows kWh 44
